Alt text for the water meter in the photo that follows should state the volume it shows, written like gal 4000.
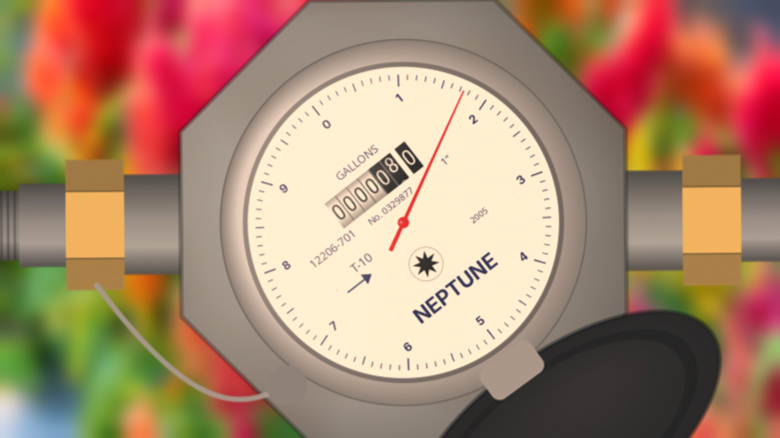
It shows gal 81.7
